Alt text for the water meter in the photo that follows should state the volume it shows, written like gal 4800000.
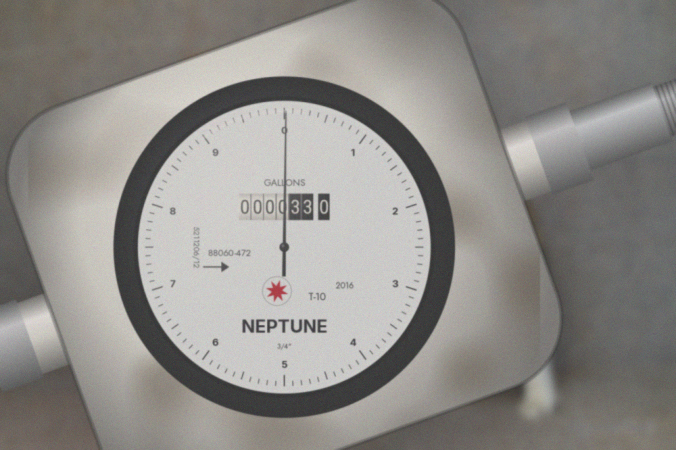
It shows gal 330.0
